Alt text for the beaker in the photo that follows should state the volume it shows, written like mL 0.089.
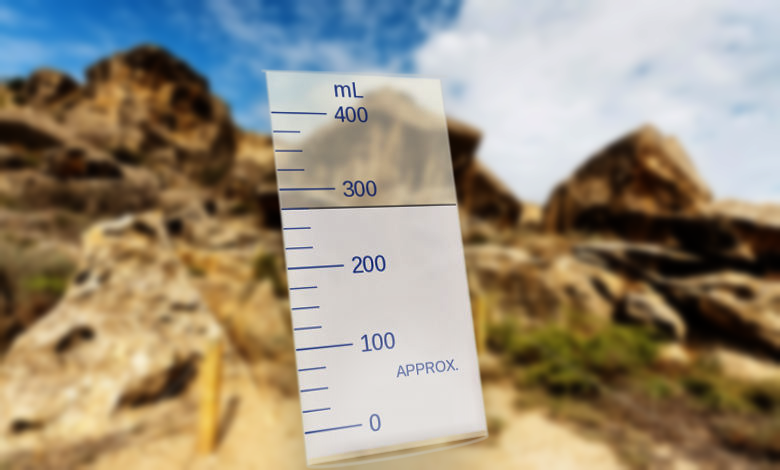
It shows mL 275
